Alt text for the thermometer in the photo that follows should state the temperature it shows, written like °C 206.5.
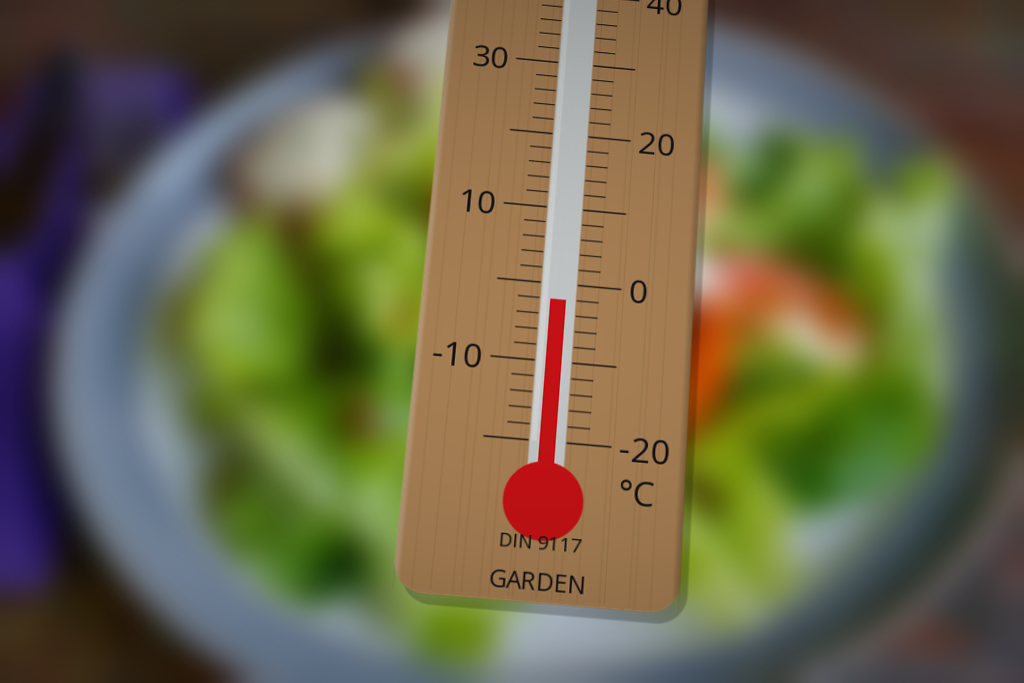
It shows °C -2
